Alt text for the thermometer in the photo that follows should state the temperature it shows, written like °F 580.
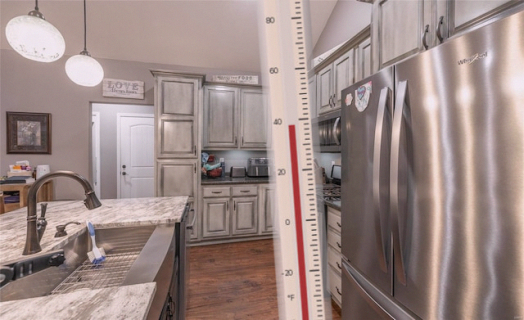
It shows °F 38
